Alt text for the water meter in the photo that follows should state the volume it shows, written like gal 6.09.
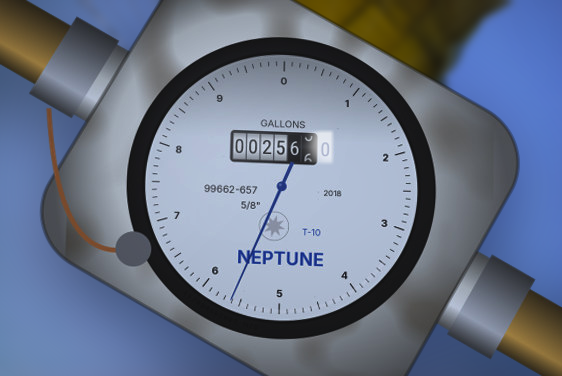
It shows gal 25655.6
